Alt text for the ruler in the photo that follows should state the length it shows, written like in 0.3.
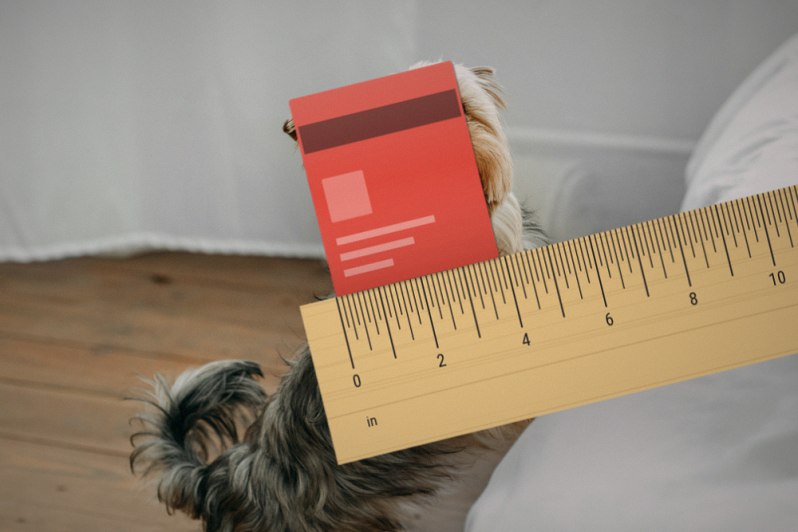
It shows in 3.875
